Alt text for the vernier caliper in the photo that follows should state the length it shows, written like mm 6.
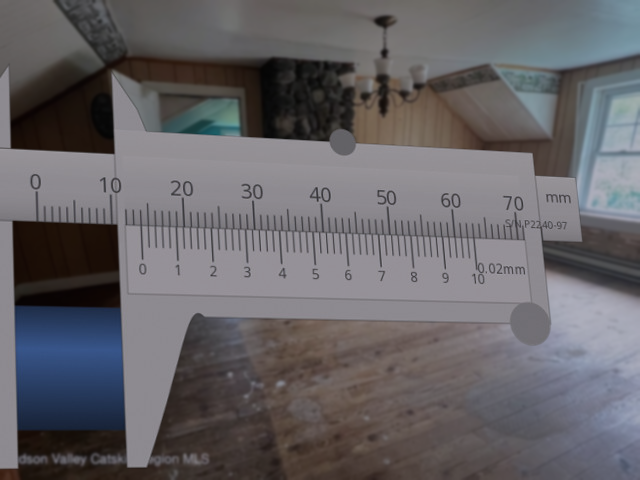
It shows mm 14.0
